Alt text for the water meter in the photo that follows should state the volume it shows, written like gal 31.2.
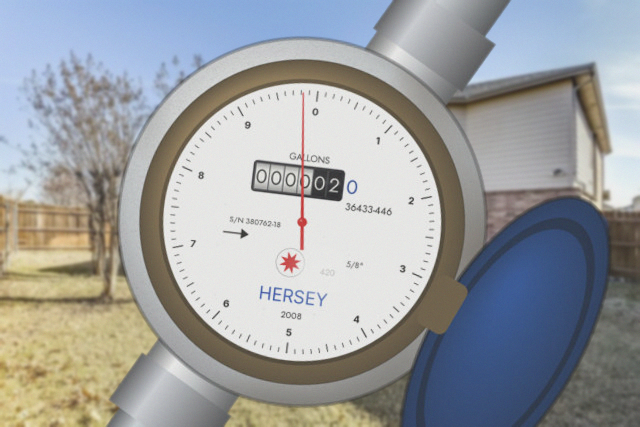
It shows gal 19.8
